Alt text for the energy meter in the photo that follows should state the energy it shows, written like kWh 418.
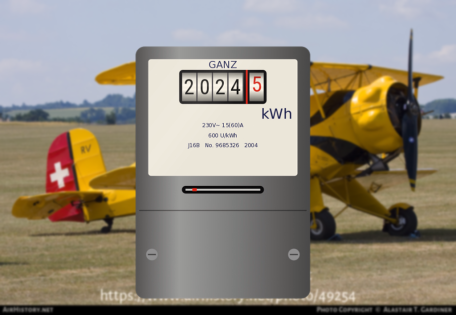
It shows kWh 2024.5
